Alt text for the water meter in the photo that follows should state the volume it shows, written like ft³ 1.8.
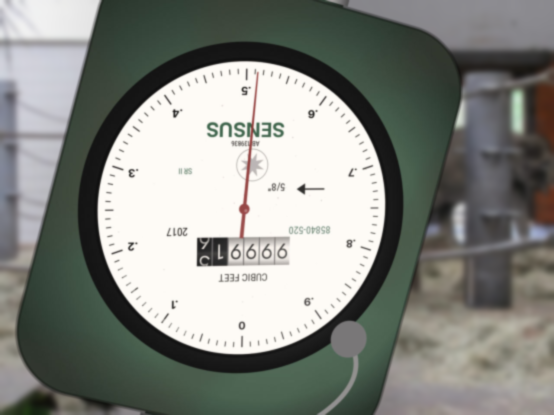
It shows ft³ 999915.51
